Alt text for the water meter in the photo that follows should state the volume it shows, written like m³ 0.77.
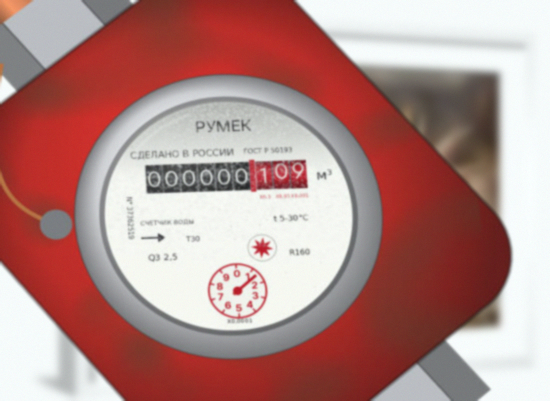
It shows m³ 0.1091
